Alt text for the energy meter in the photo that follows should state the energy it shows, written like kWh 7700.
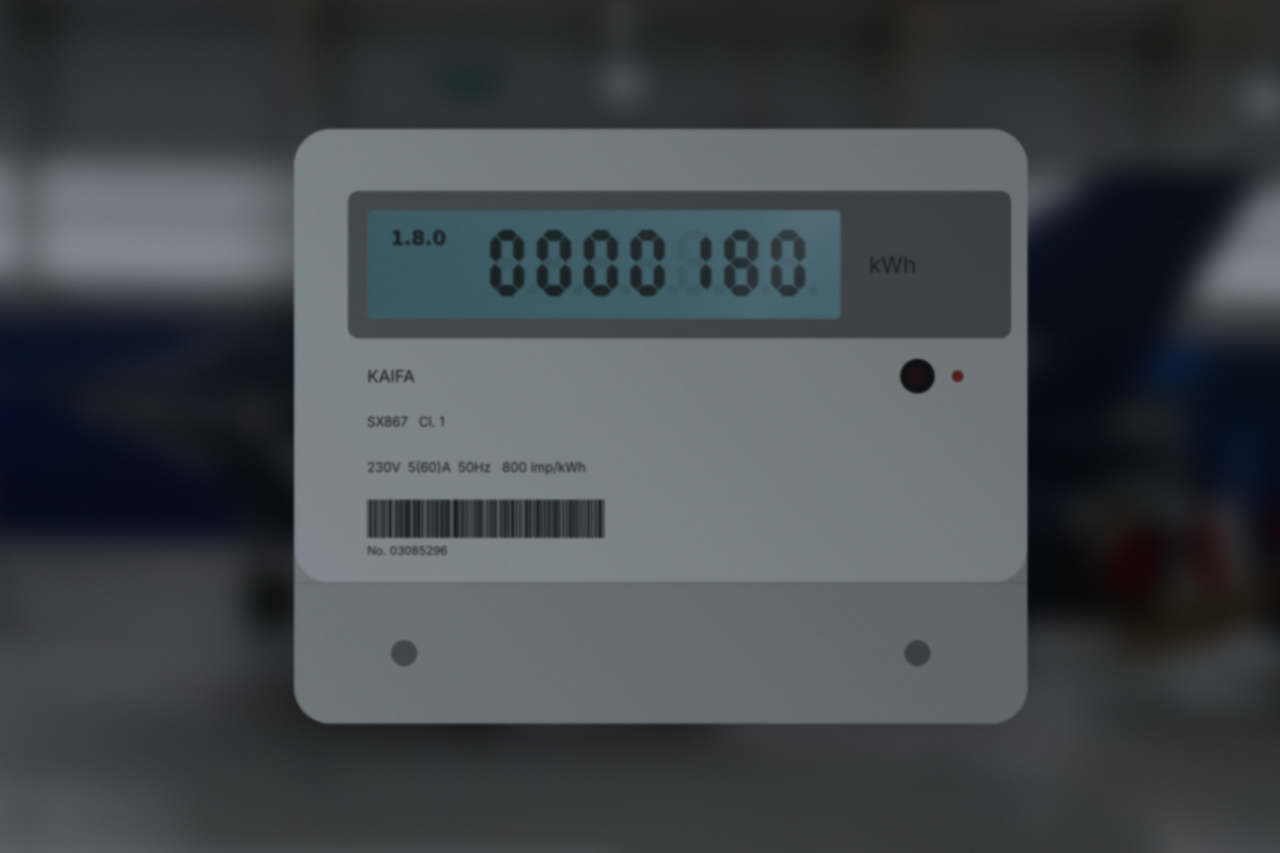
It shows kWh 180
